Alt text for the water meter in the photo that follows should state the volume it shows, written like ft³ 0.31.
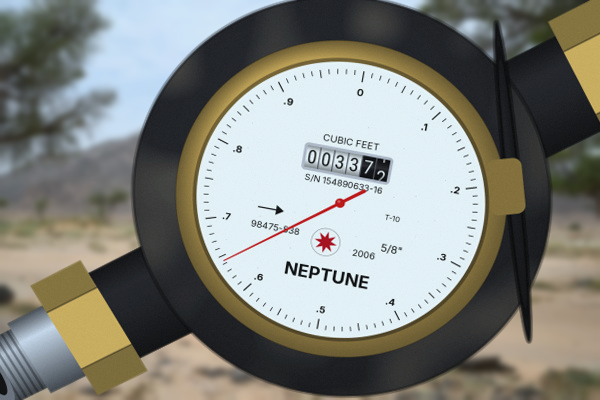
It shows ft³ 3371.64
